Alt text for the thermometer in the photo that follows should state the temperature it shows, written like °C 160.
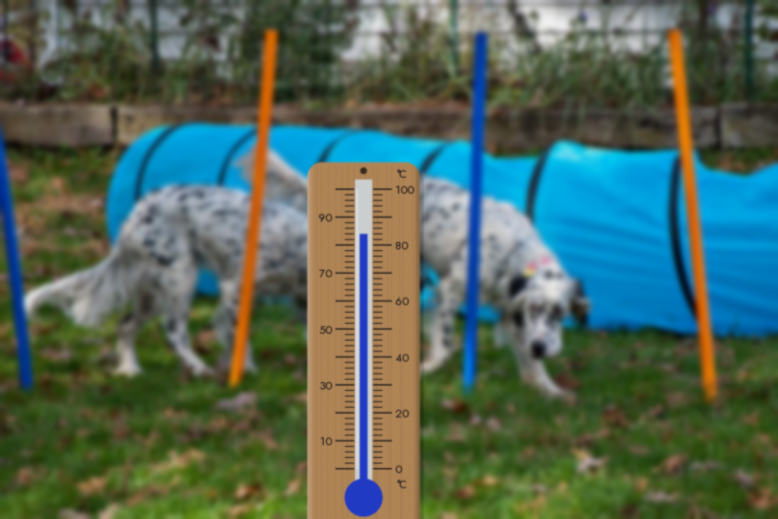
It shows °C 84
